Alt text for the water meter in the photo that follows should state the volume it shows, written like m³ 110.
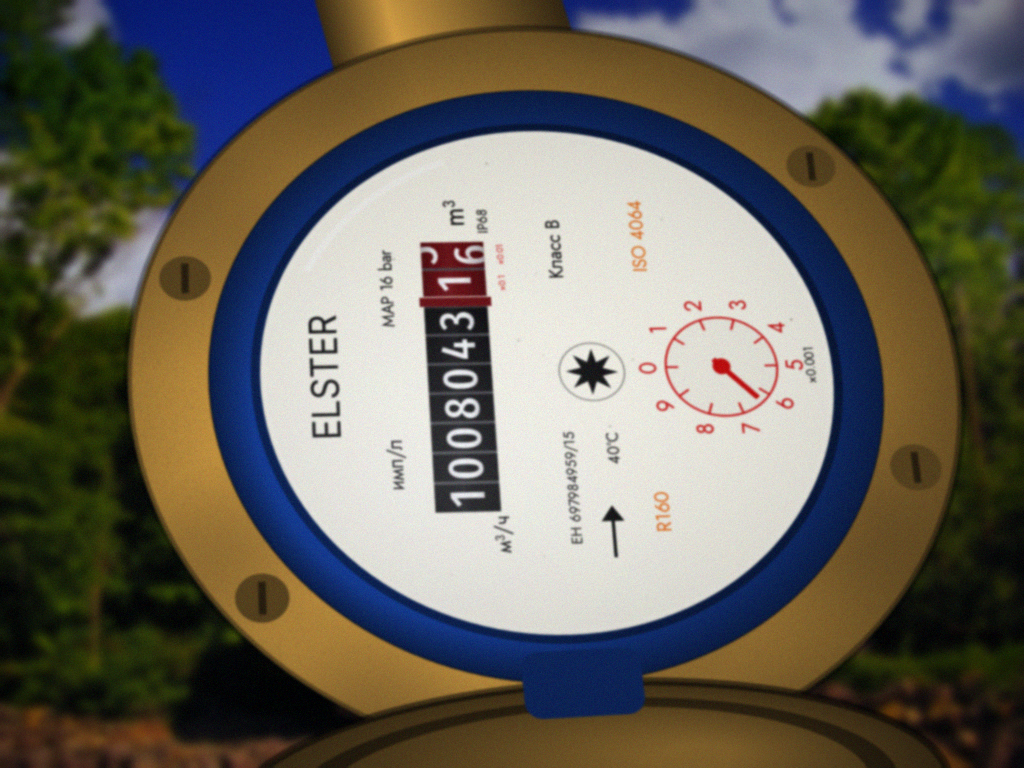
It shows m³ 1008043.156
